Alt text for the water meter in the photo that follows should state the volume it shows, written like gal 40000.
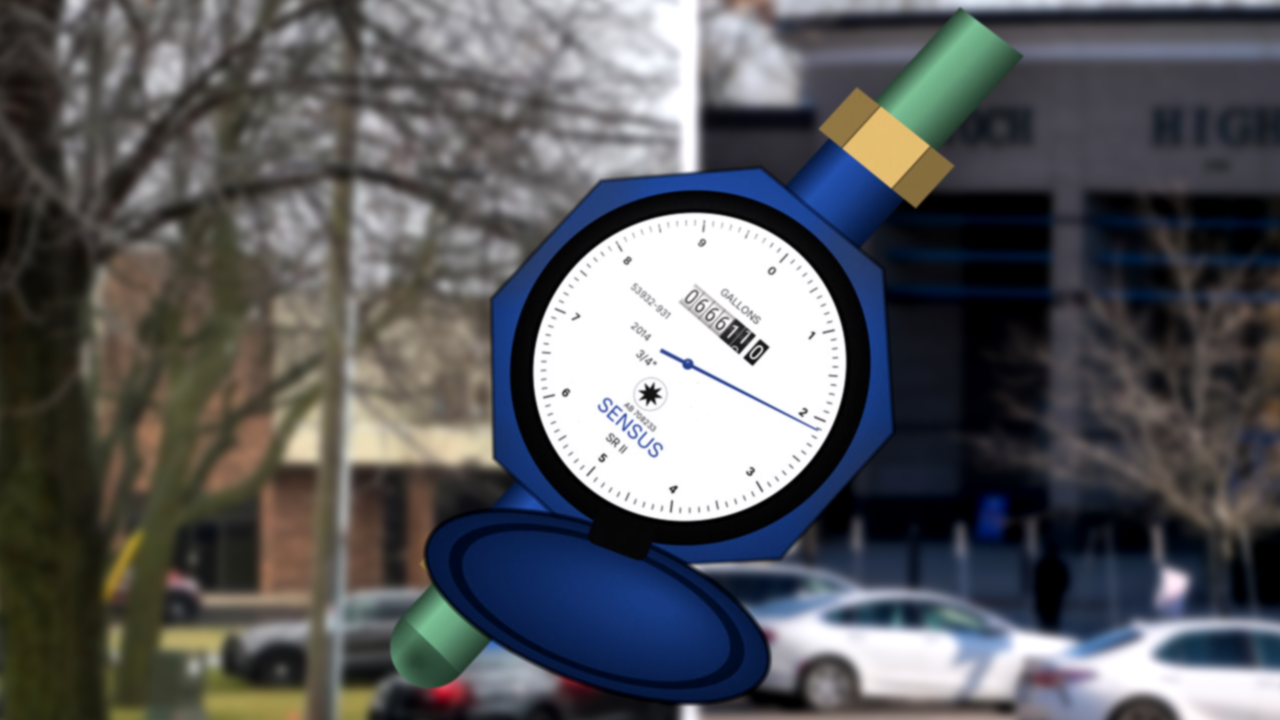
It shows gal 666112.1
